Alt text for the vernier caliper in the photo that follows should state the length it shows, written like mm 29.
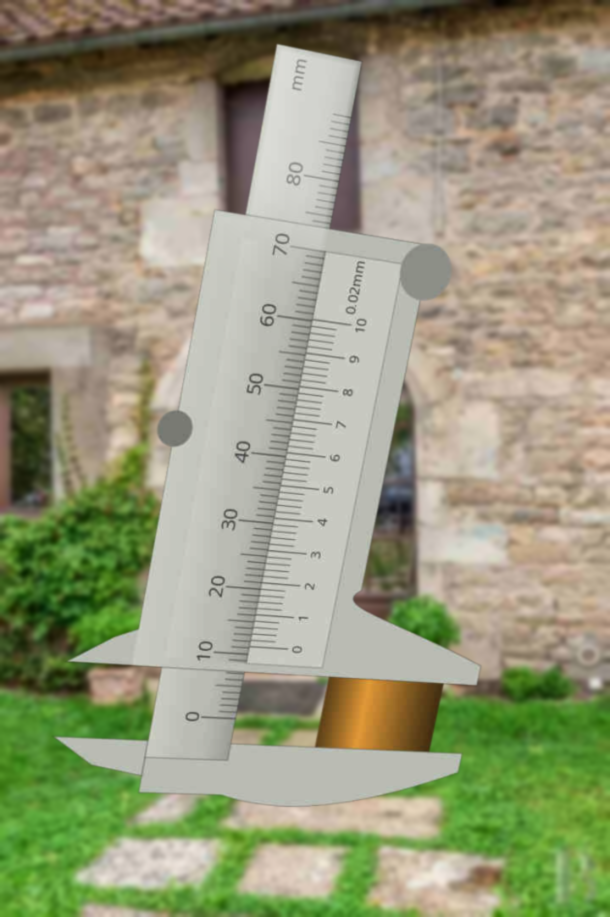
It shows mm 11.2
